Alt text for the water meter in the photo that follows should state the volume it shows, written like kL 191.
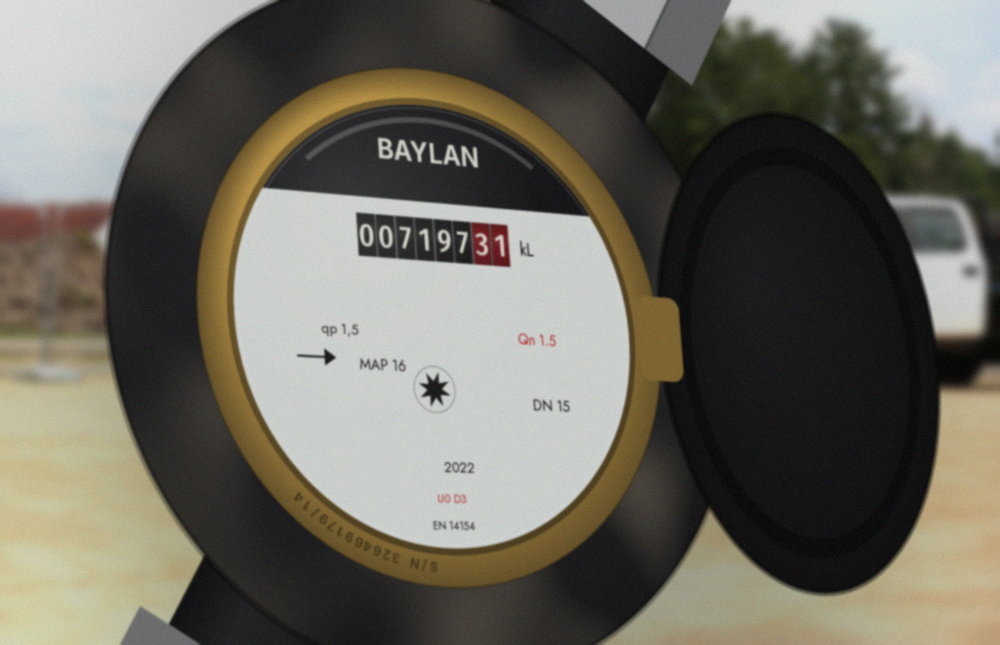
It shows kL 7197.31
